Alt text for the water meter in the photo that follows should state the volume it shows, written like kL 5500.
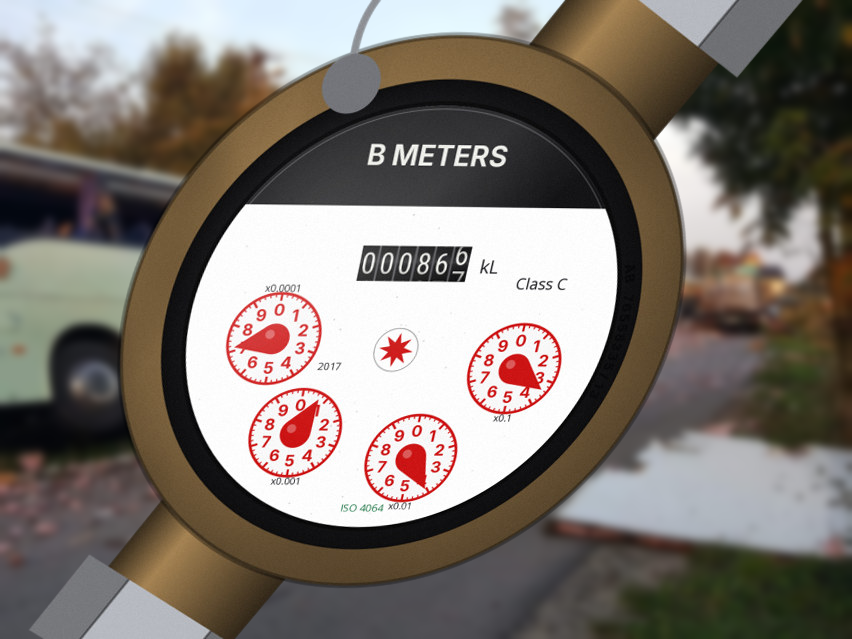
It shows kL 866.3407
